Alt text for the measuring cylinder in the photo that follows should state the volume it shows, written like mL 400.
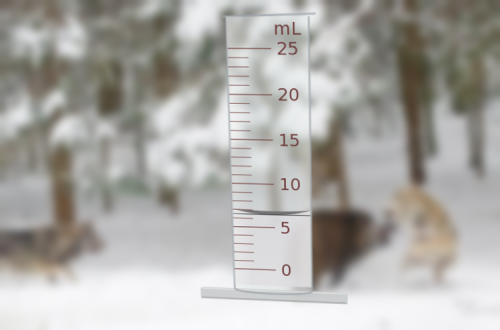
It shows mL 6.5
